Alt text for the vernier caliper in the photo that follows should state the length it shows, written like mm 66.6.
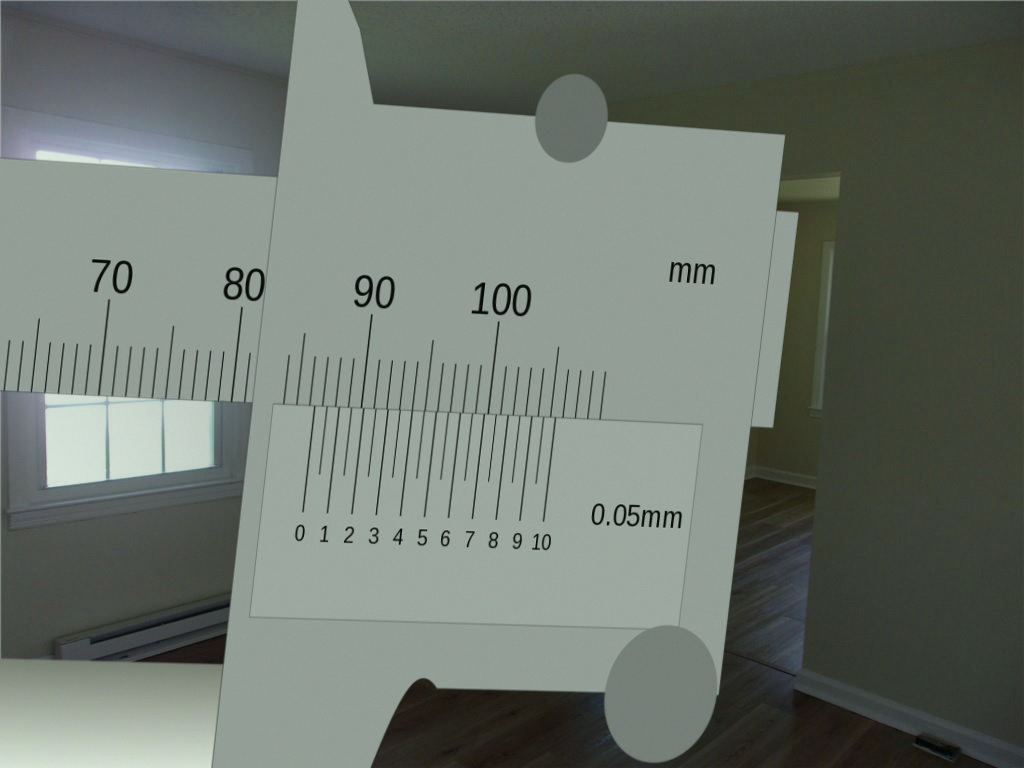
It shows mm 86.4
